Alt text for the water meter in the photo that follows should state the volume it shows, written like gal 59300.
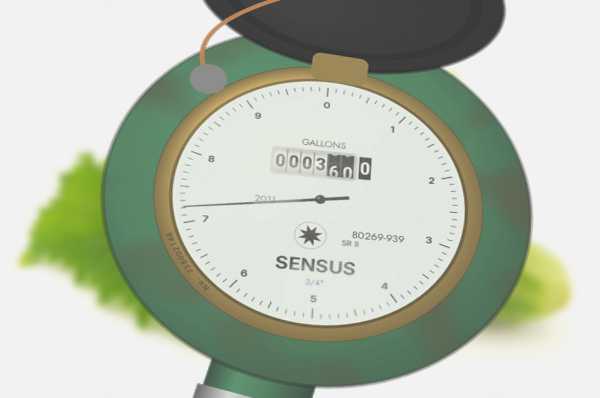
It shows gal 3597.2
